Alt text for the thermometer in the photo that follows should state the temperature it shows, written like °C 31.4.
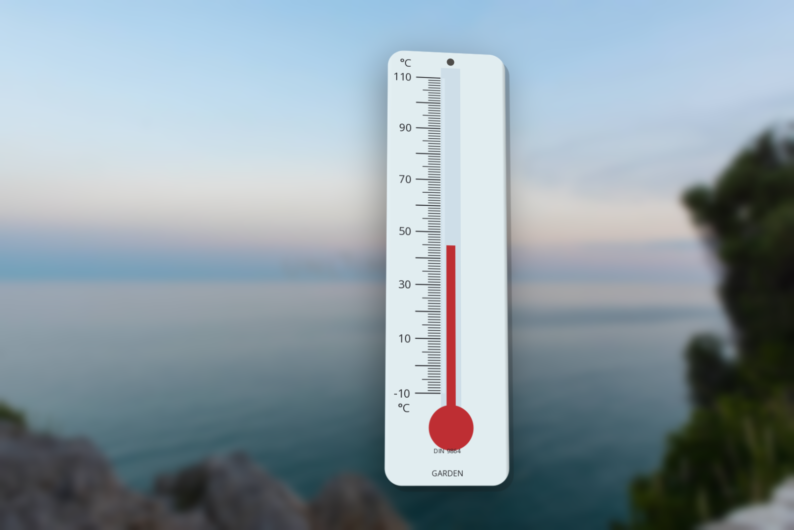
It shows °C 45
